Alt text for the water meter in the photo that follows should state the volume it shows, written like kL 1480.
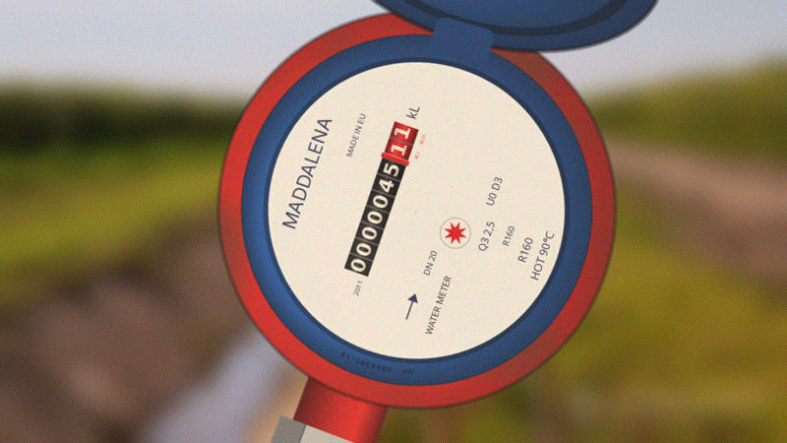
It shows kL 45.11
